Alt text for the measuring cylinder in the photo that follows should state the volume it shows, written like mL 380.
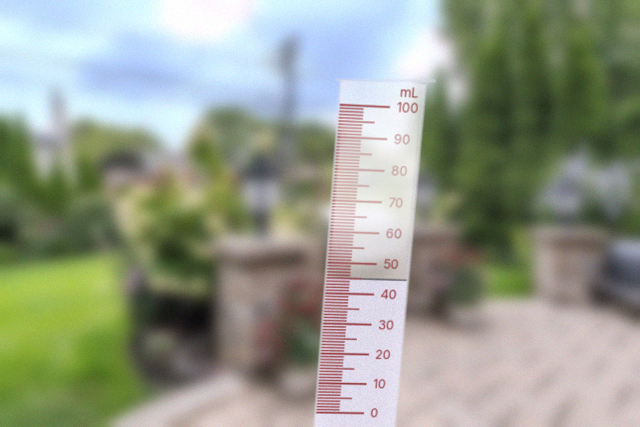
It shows mL 45
